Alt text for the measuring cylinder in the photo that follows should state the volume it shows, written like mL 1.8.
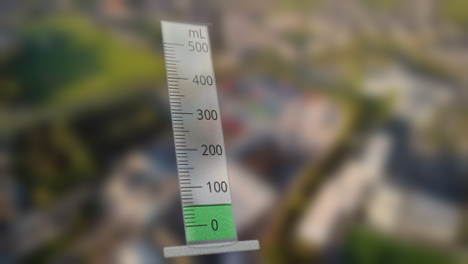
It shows mL 50
